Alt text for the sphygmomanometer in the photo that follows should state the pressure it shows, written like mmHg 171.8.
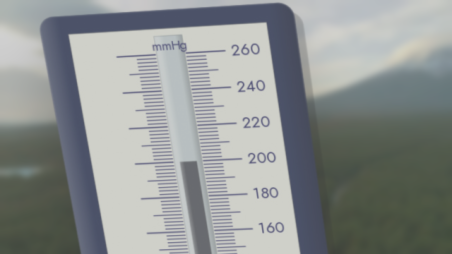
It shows mmHg 200
